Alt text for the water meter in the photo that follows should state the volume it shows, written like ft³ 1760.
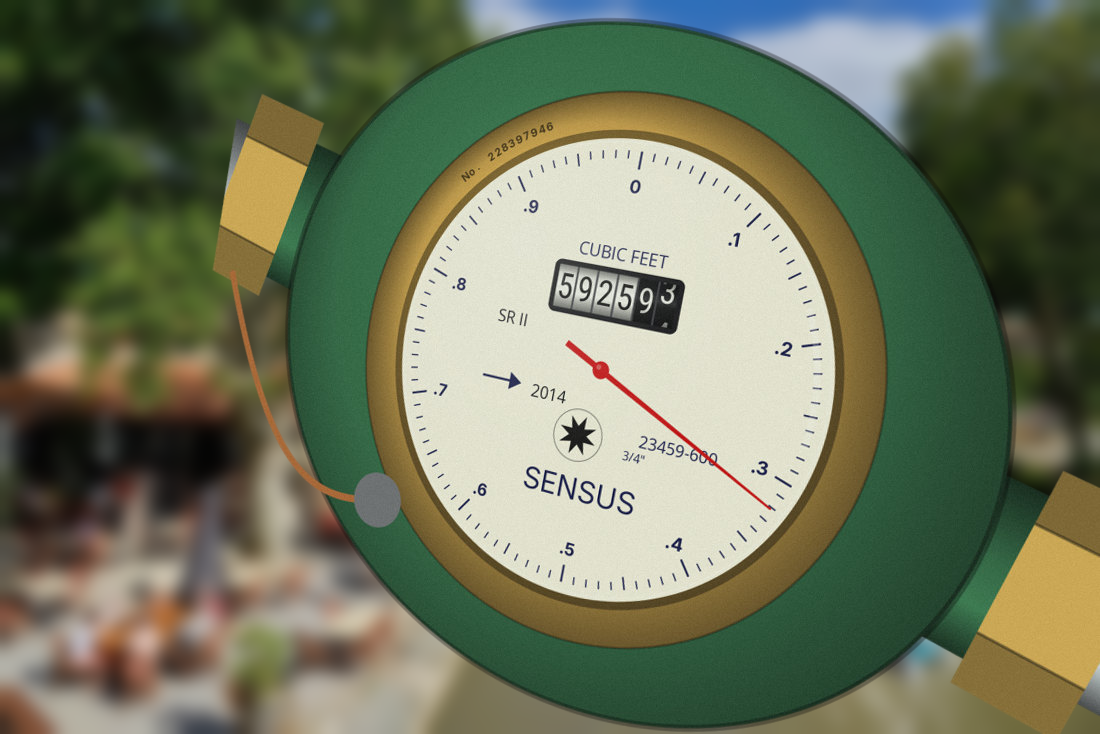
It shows ft³ 592593.32
